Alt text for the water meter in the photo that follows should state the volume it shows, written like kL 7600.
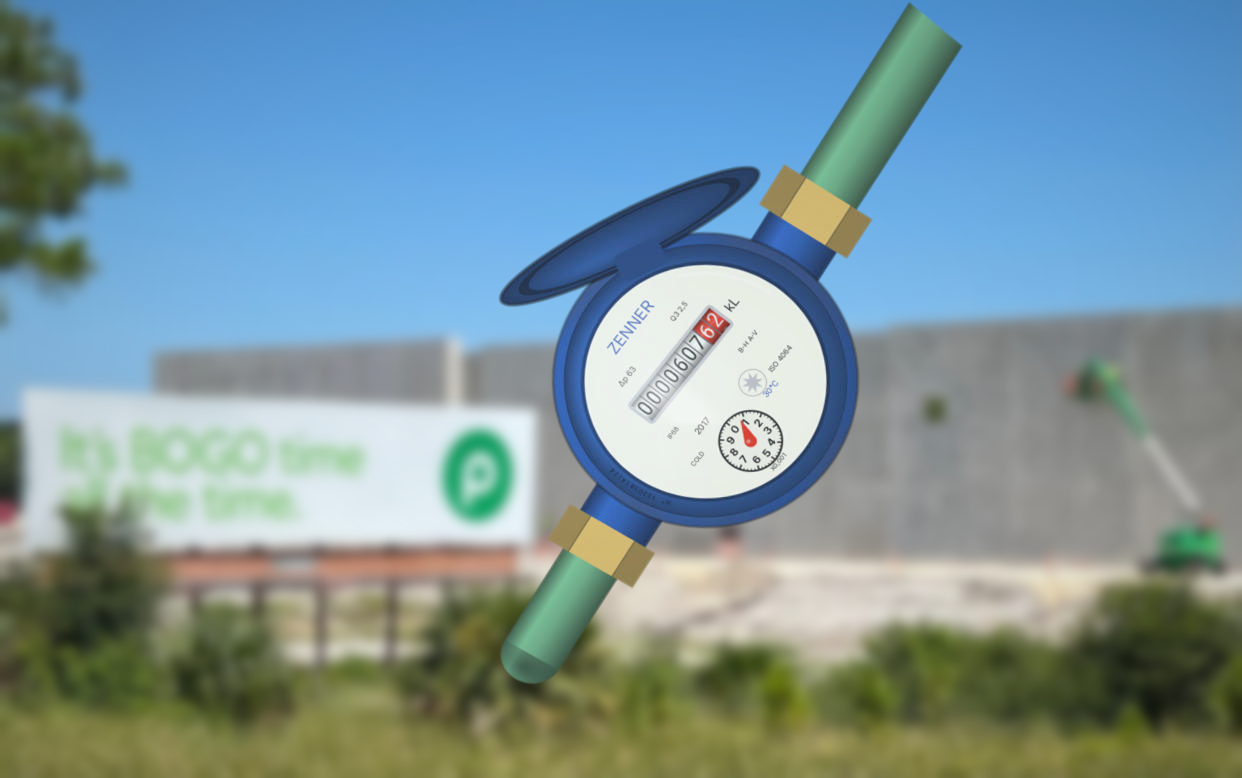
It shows kL 607.620
